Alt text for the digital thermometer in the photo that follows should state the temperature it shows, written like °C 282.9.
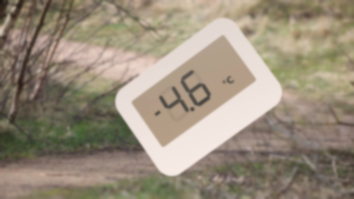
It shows °C -4.6
